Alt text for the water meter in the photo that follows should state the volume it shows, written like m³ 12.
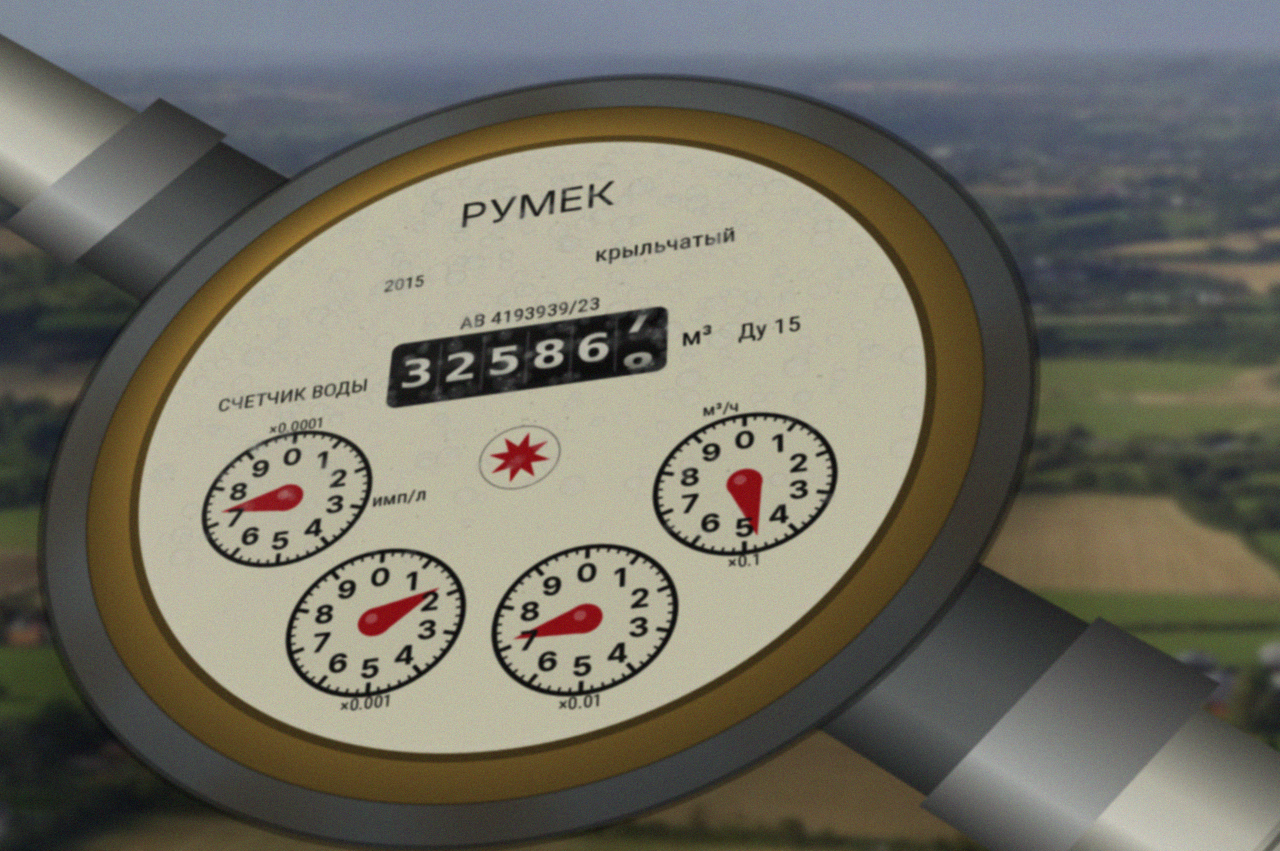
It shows m³ 325867.4717
